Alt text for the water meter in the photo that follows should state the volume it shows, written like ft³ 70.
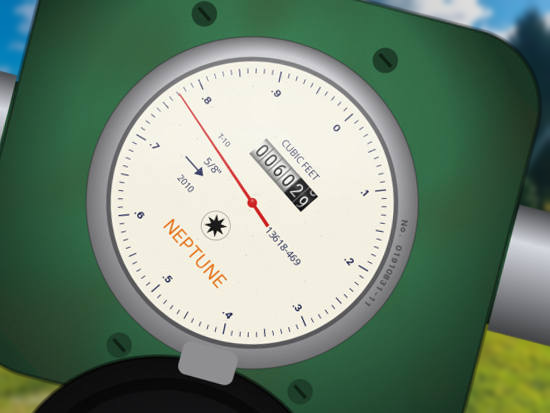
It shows ft³ 6028.77
